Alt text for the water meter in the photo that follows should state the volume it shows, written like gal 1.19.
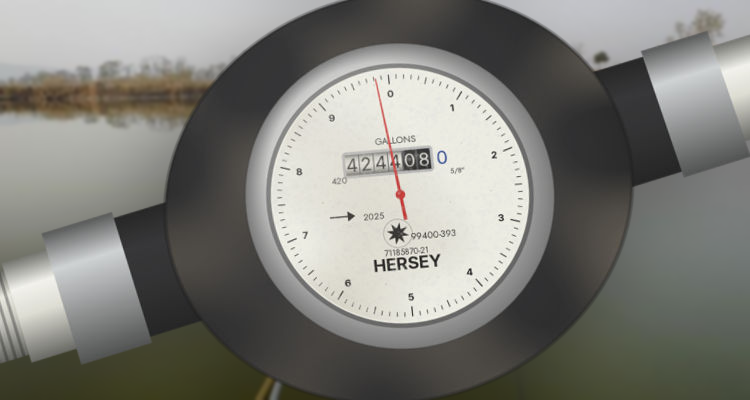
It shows gal 4244079.8
